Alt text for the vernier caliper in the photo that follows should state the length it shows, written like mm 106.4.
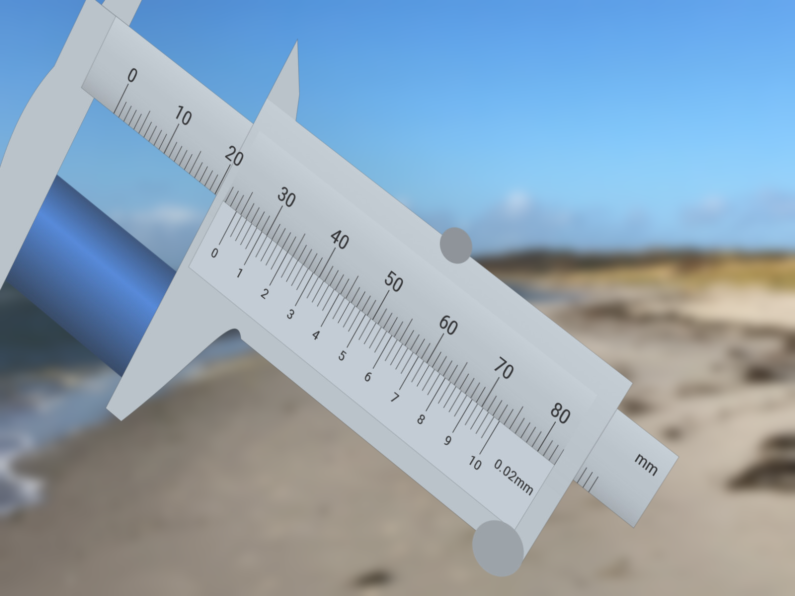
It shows mm 24.2
